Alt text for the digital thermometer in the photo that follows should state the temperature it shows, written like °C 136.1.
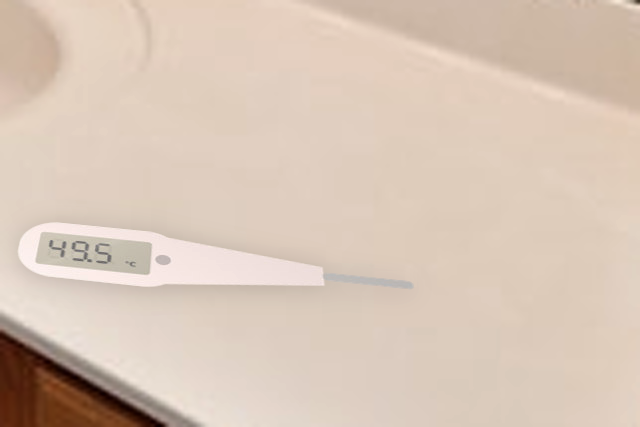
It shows °C 49.5
